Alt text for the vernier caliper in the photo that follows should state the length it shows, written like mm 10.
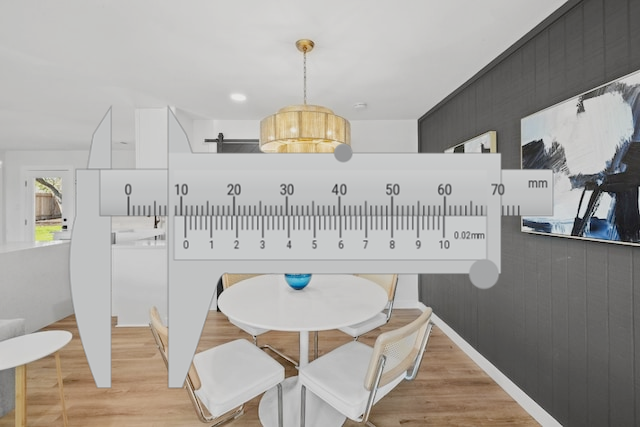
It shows mm 10.8
